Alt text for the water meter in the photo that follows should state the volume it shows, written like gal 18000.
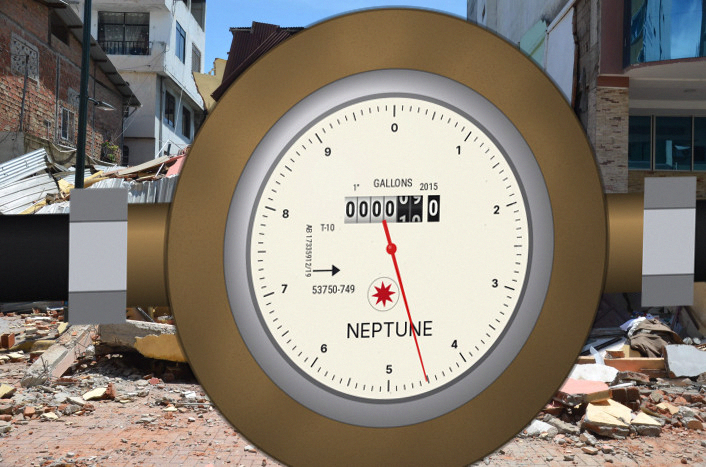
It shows gal 94.5
